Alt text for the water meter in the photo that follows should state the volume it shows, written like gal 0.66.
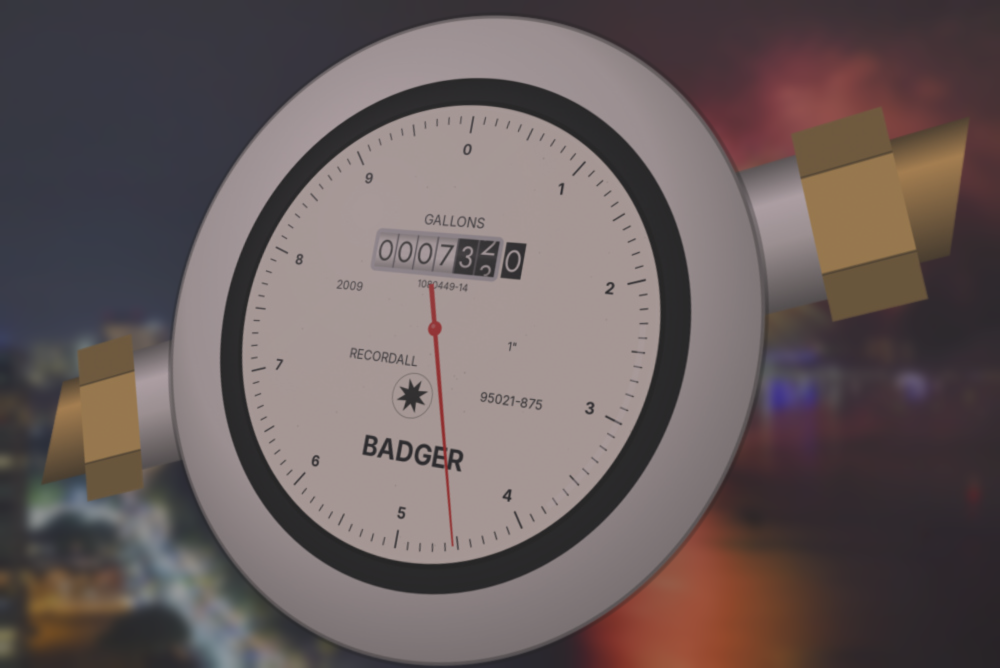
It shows gal 7324.5
